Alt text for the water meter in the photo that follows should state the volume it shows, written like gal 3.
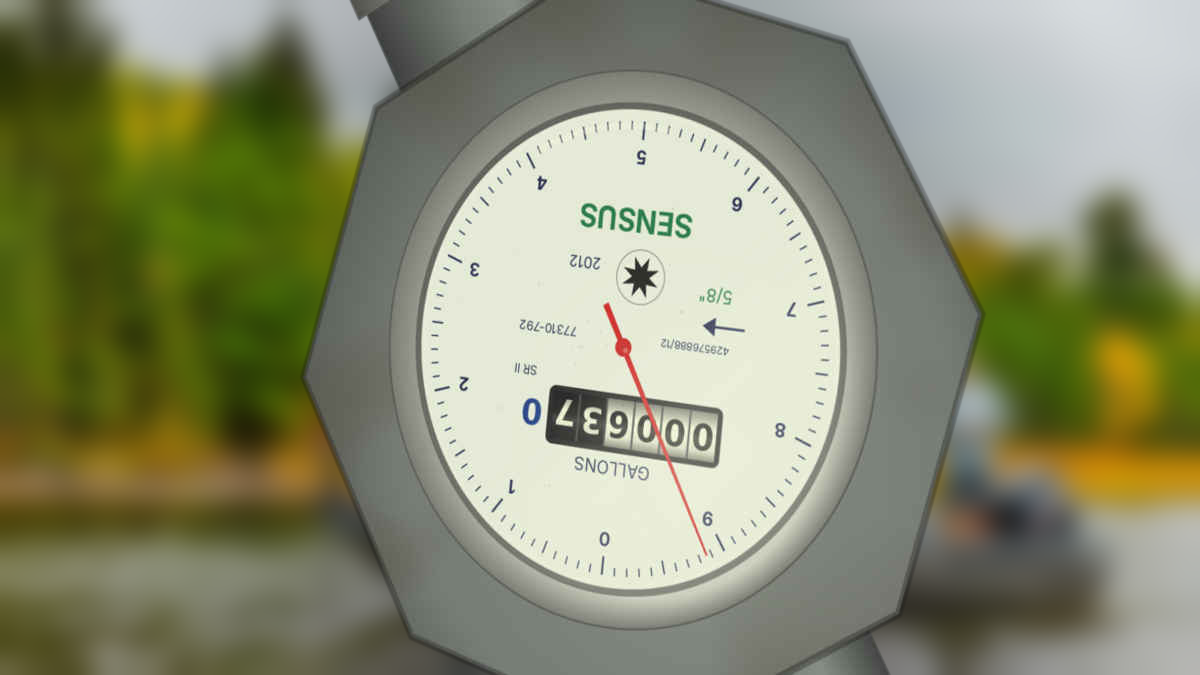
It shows gal 6369.1
